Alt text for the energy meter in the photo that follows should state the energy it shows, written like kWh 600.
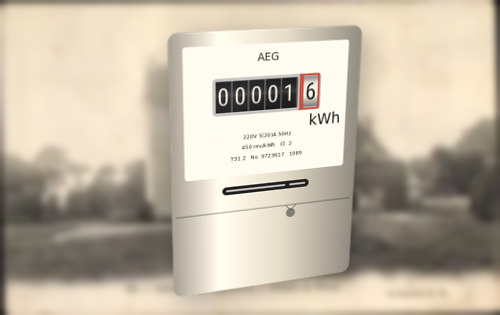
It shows kWh 1.6
